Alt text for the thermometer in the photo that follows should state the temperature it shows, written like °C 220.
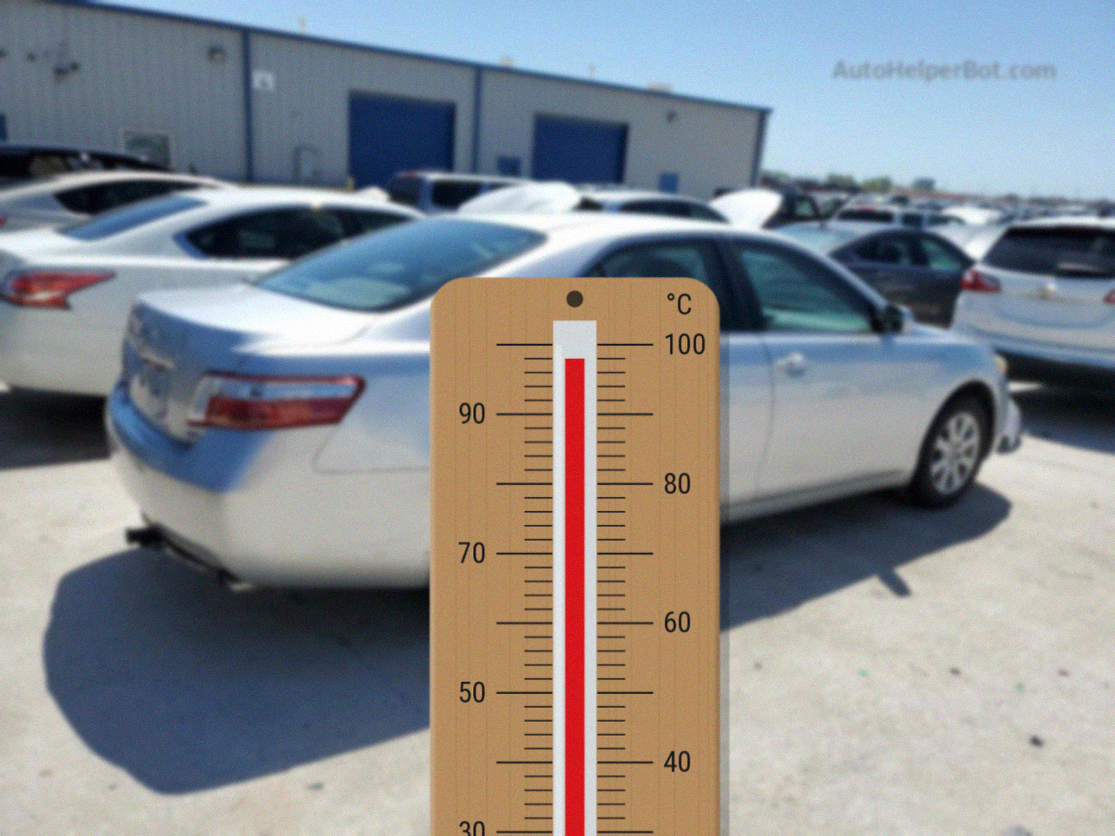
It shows °C 98
